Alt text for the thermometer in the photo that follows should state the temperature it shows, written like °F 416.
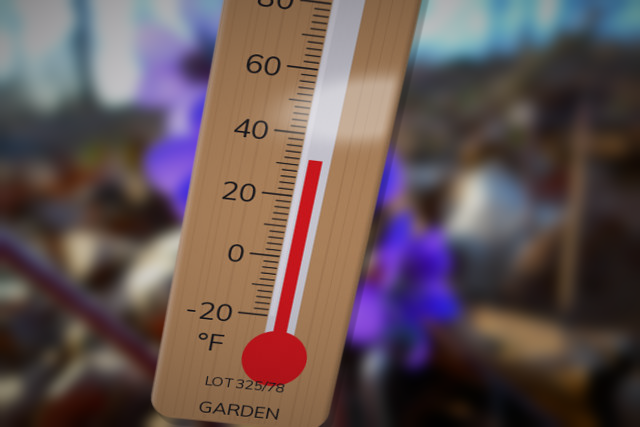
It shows °F 32
